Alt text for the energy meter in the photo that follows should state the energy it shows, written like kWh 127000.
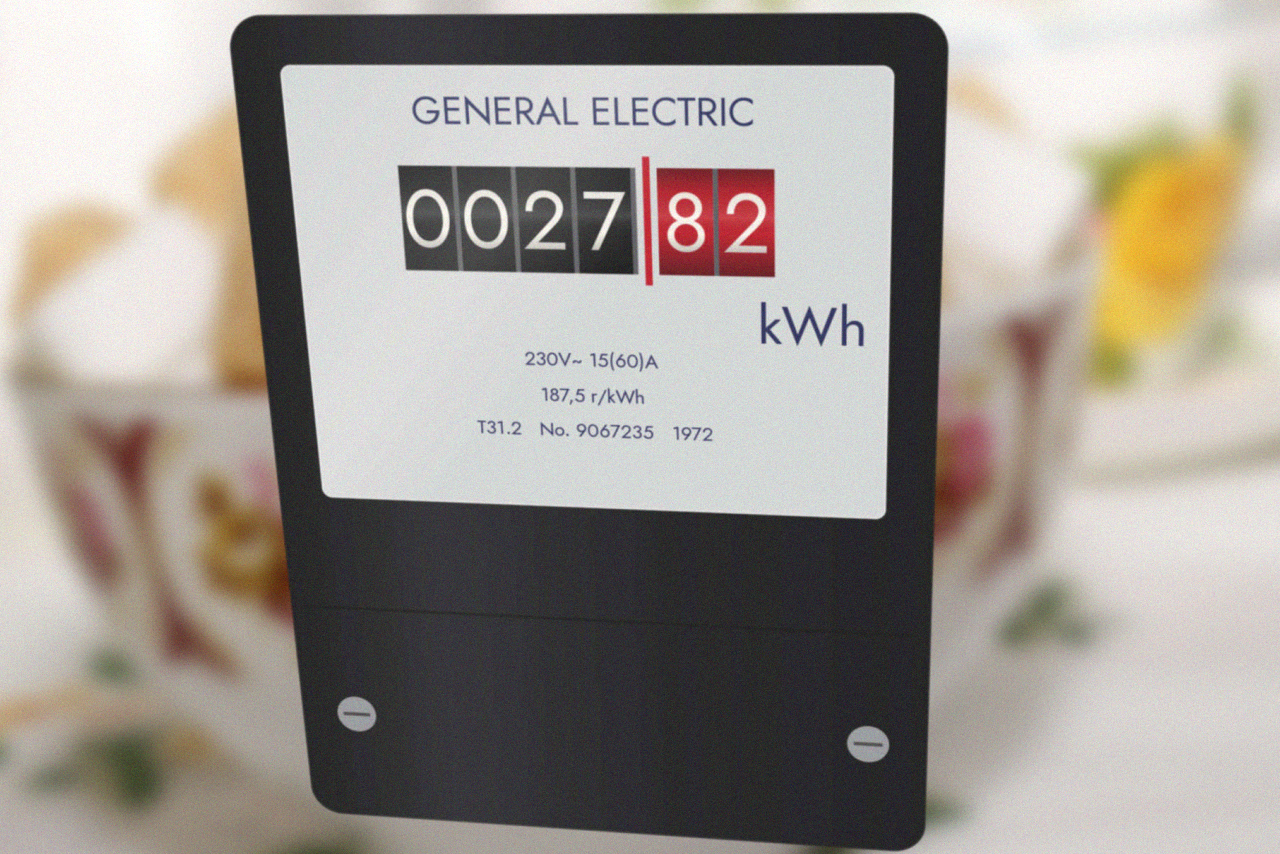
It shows kWh 27.82
